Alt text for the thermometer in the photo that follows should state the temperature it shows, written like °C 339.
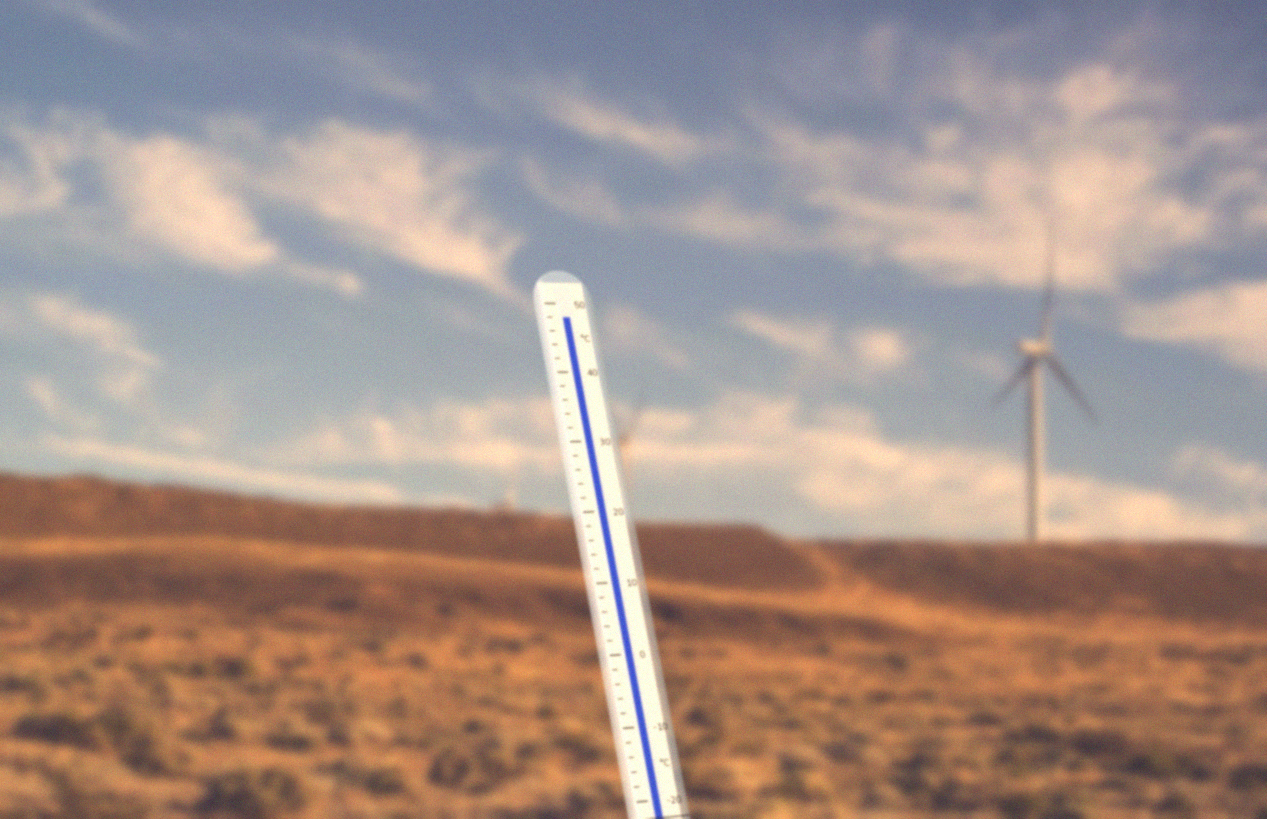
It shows °C 48
